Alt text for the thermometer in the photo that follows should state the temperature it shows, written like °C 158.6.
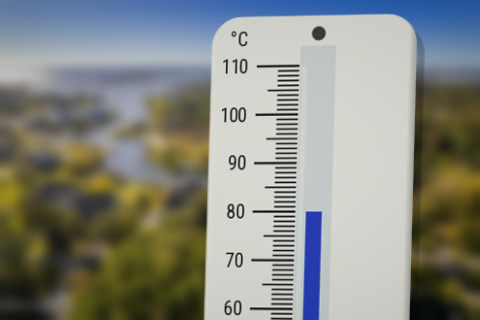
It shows °C 80
